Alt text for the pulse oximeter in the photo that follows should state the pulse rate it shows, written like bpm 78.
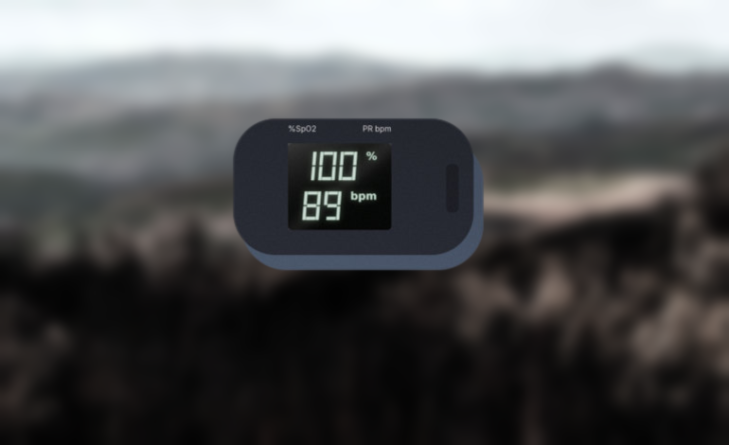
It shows bpm 89
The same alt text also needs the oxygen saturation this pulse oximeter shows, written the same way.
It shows % 100
